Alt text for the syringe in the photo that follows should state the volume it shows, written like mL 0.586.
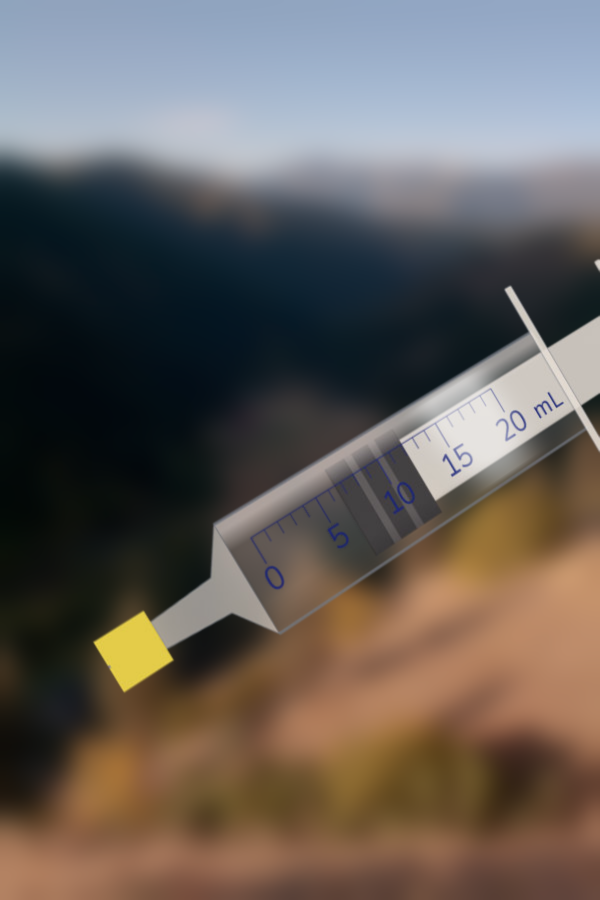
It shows mL 6.5
